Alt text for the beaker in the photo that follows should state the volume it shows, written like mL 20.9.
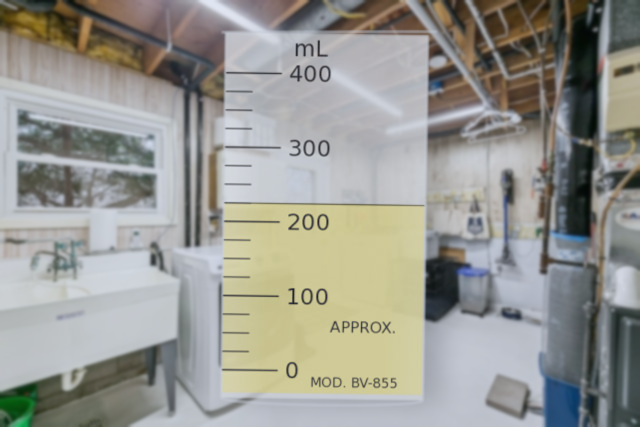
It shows mL 225
